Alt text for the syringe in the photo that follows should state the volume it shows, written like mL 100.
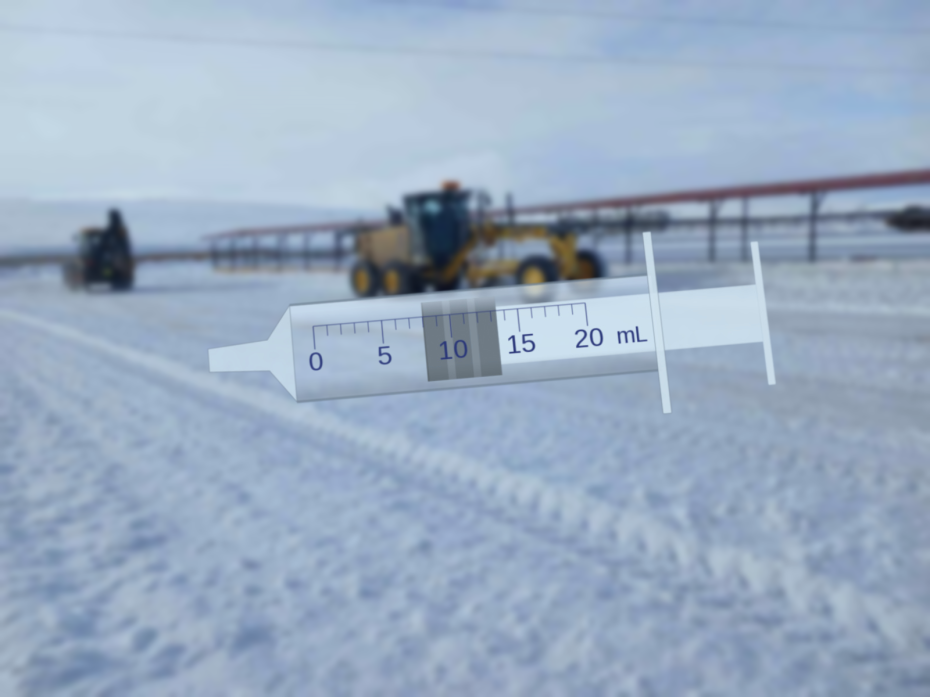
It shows mL 8
